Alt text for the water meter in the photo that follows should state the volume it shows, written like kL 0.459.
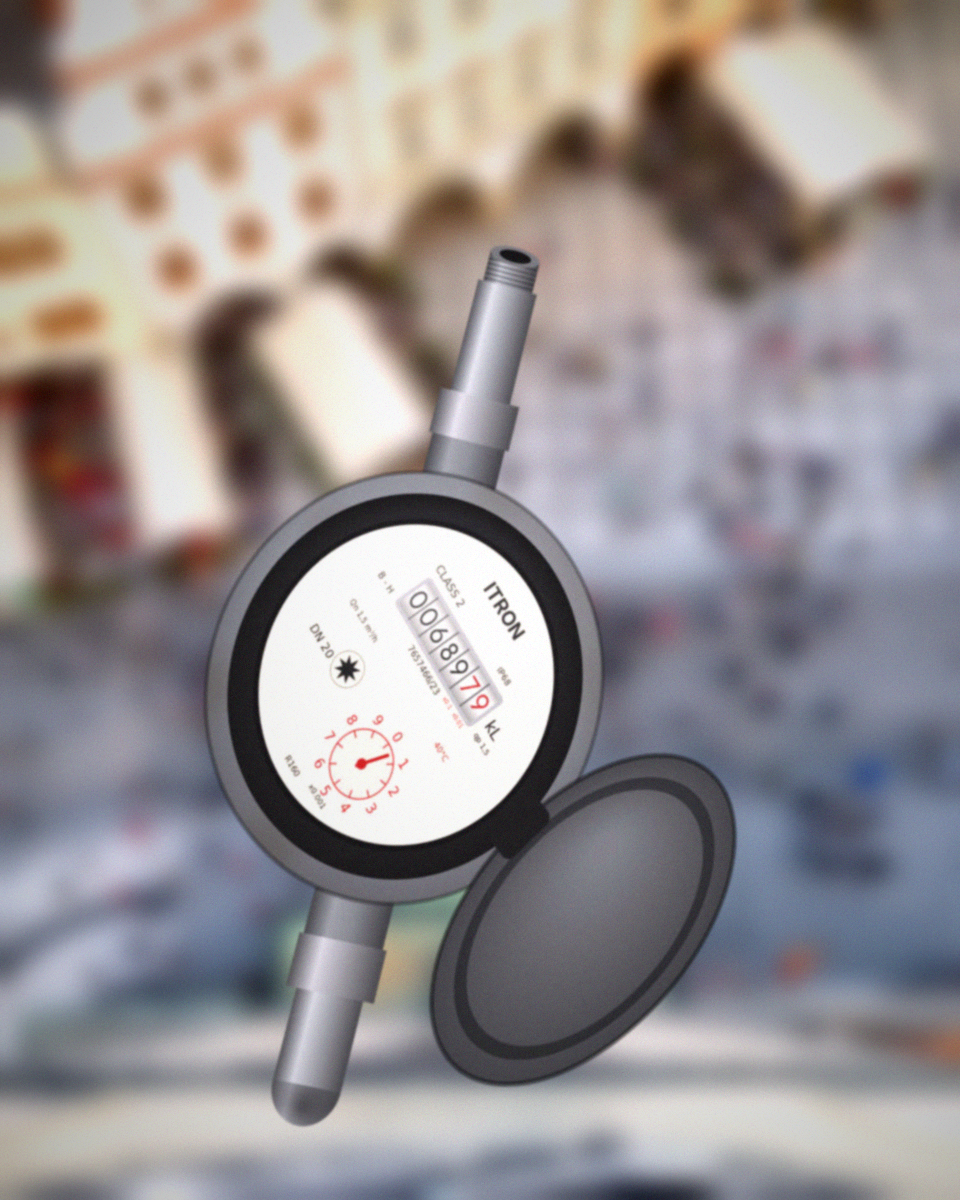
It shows kL 689.790
